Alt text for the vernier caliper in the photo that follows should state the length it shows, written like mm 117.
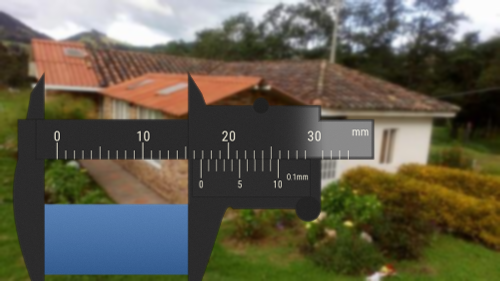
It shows mm 16.8
